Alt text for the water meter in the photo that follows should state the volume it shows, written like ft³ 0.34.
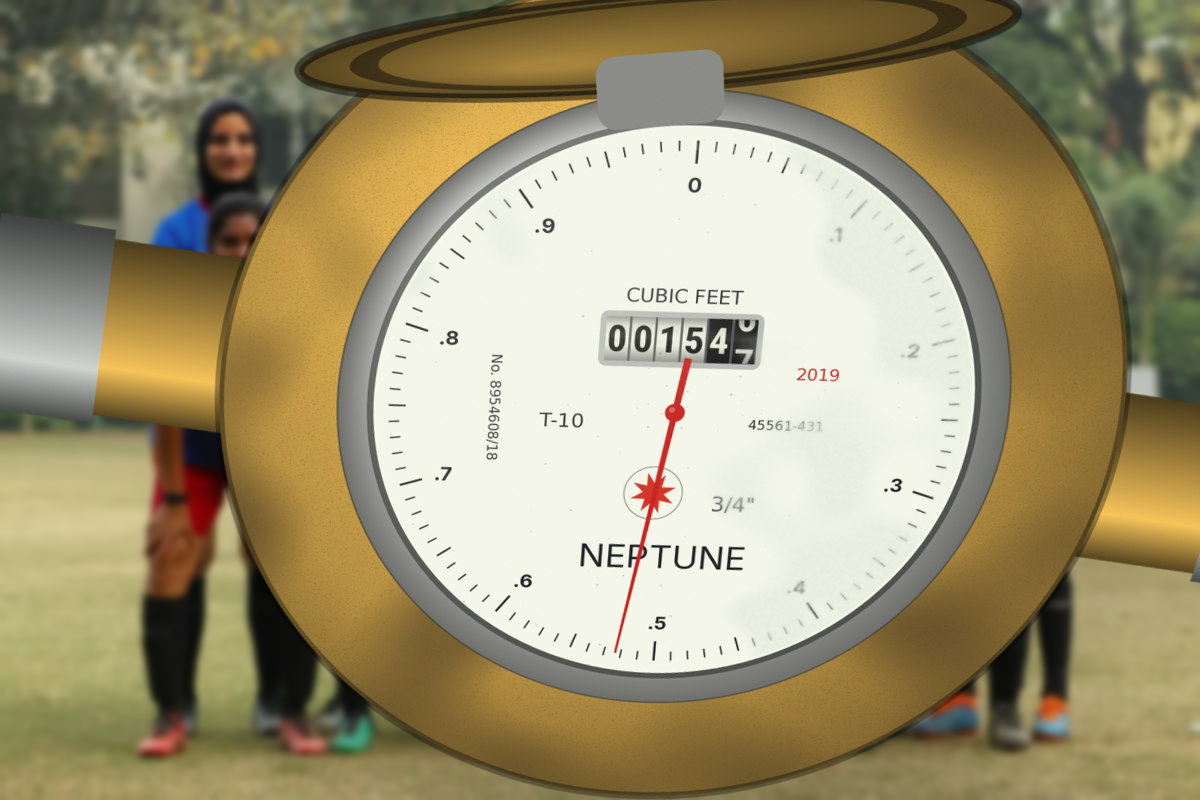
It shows ft³ 1546.52
